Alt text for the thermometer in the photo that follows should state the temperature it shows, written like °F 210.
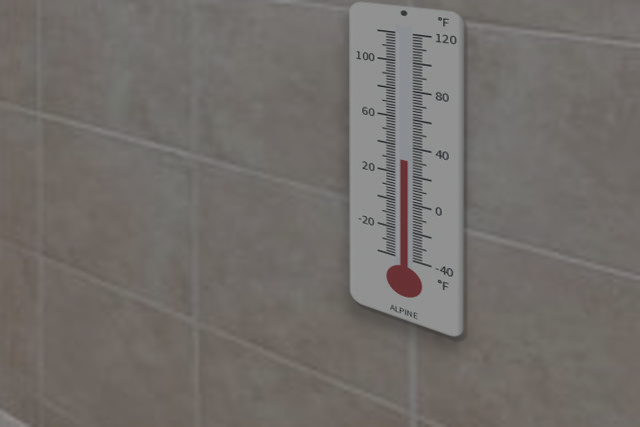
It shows °F 30
